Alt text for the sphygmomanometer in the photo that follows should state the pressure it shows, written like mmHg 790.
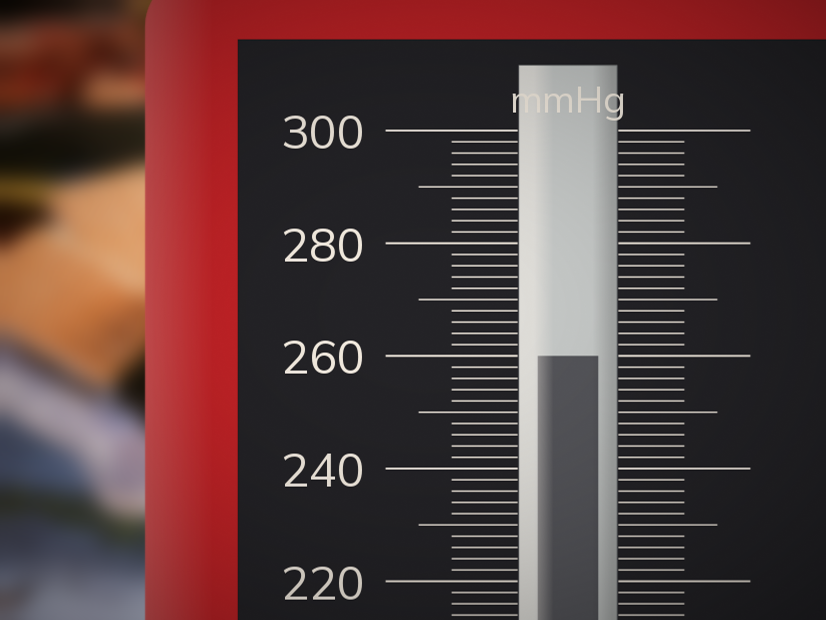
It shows mmHg 260
